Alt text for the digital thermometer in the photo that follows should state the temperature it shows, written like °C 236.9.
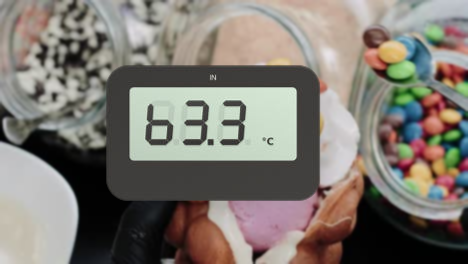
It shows °C 63.3
